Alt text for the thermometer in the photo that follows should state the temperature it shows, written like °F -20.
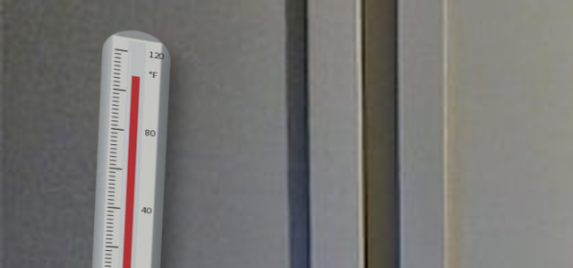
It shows °F 108
